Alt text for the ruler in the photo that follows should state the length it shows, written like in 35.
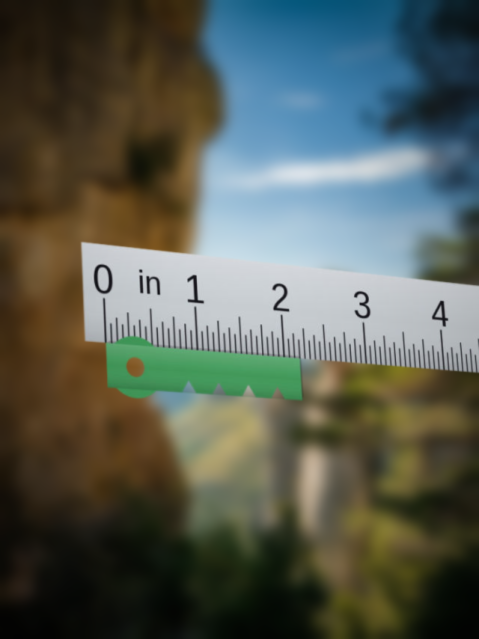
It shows in 2.1875
